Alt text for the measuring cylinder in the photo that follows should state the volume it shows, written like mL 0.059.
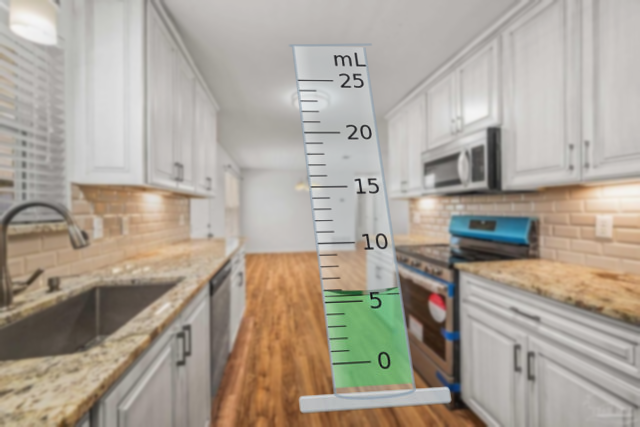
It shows mL 5.5
